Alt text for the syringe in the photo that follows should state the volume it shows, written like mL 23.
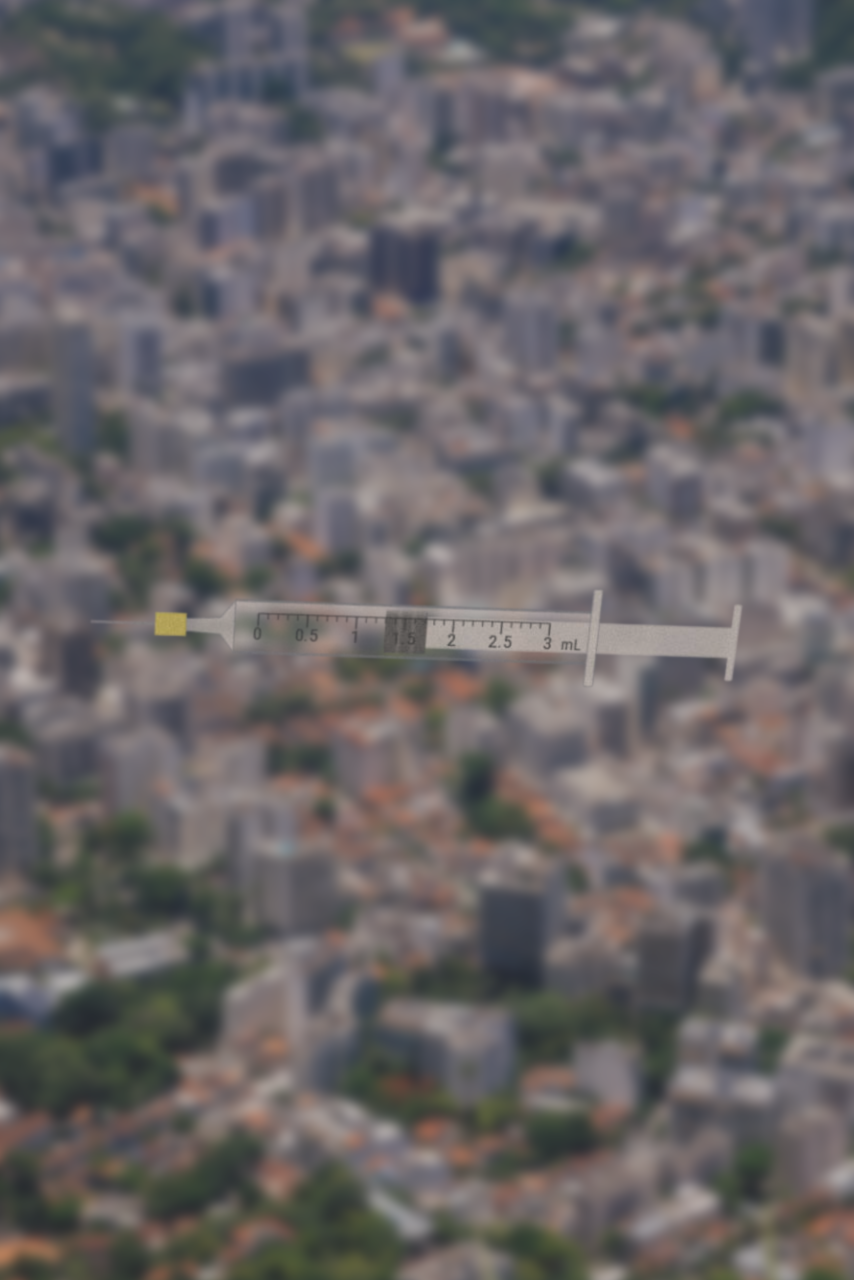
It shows mL 1.3
